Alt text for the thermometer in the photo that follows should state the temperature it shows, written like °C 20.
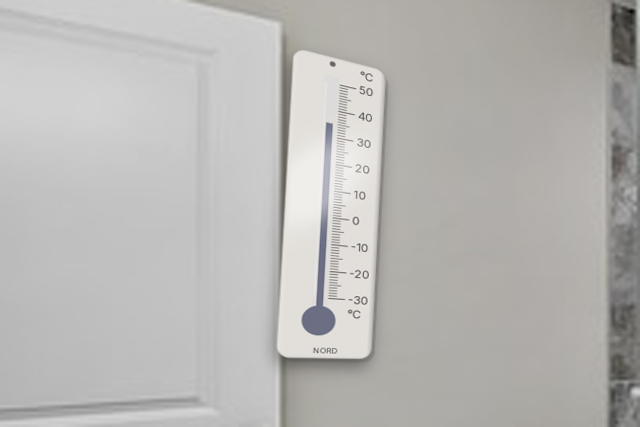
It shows °C 35
